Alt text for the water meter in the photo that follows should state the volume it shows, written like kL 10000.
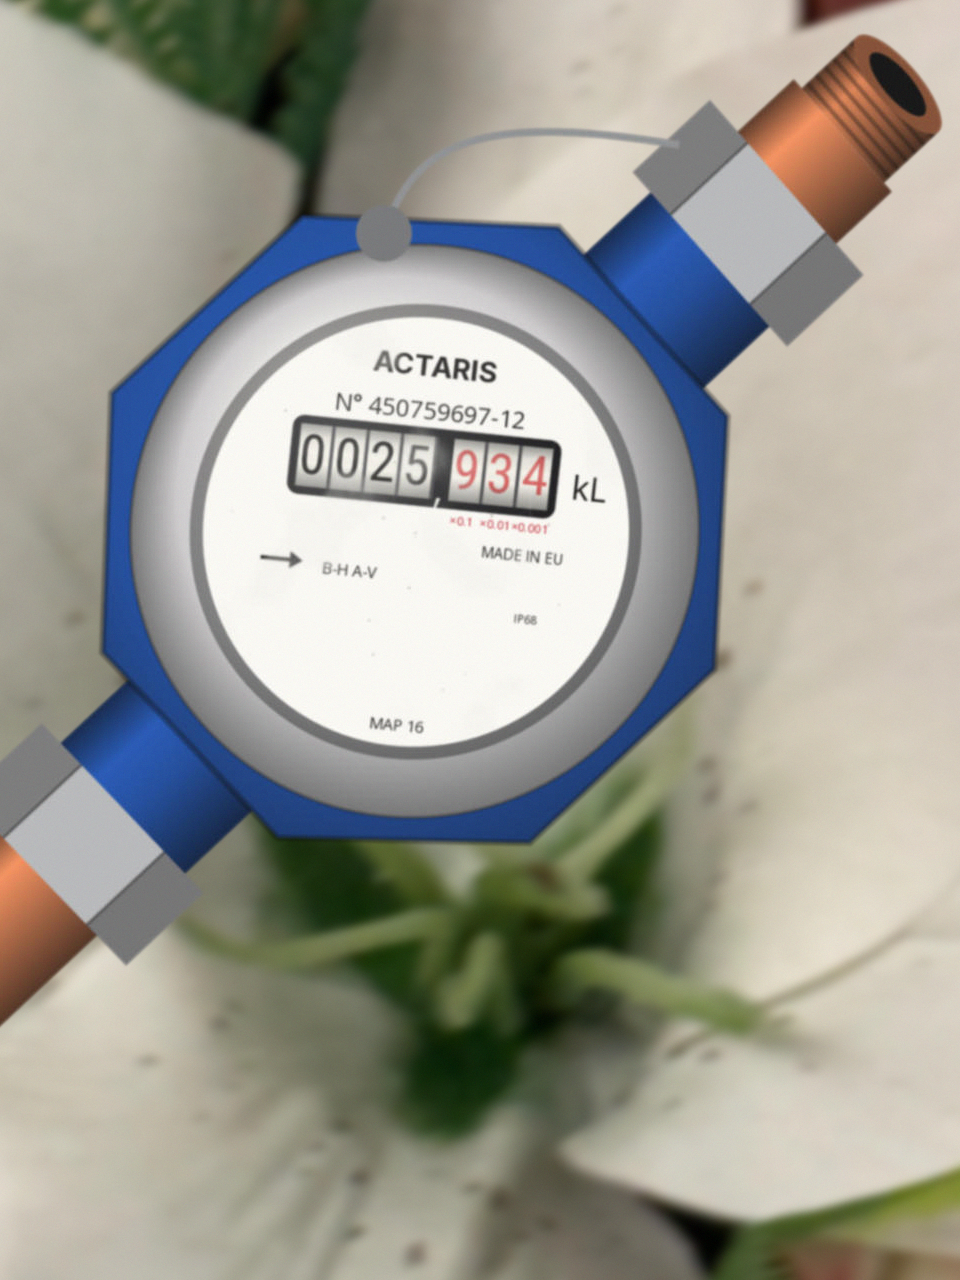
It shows kL 25.934
